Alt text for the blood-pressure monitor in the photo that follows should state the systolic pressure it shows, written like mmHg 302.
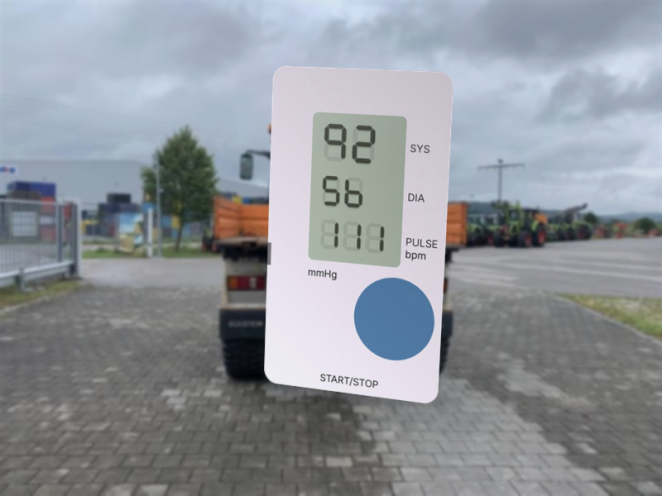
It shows mmHg 92
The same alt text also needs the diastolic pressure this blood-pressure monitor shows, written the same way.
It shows mmHg 56
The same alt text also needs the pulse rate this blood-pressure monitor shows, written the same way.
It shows bpm 111
